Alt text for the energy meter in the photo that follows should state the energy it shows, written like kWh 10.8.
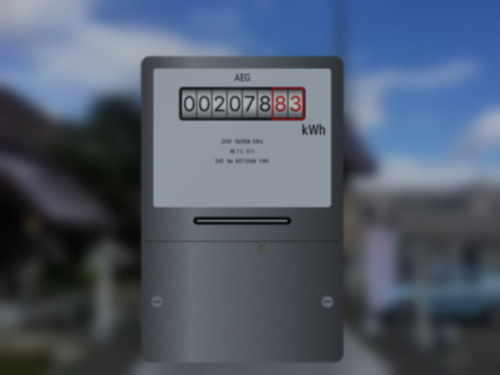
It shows kWh 2078.83
